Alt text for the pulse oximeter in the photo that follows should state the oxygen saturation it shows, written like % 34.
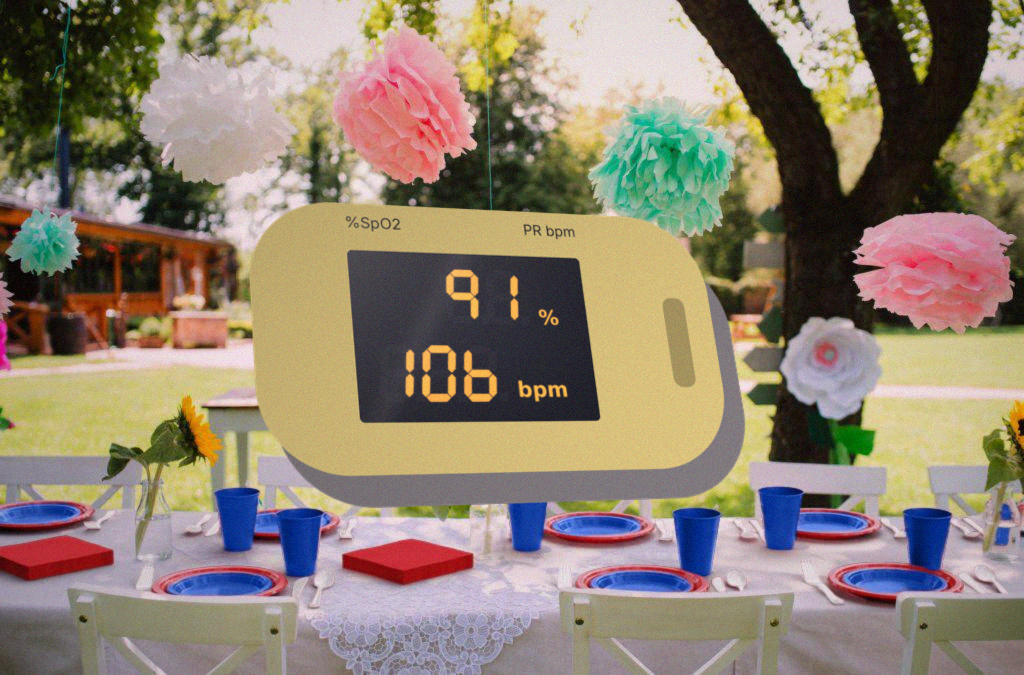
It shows % 91
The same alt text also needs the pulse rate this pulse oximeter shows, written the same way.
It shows bpm 106
